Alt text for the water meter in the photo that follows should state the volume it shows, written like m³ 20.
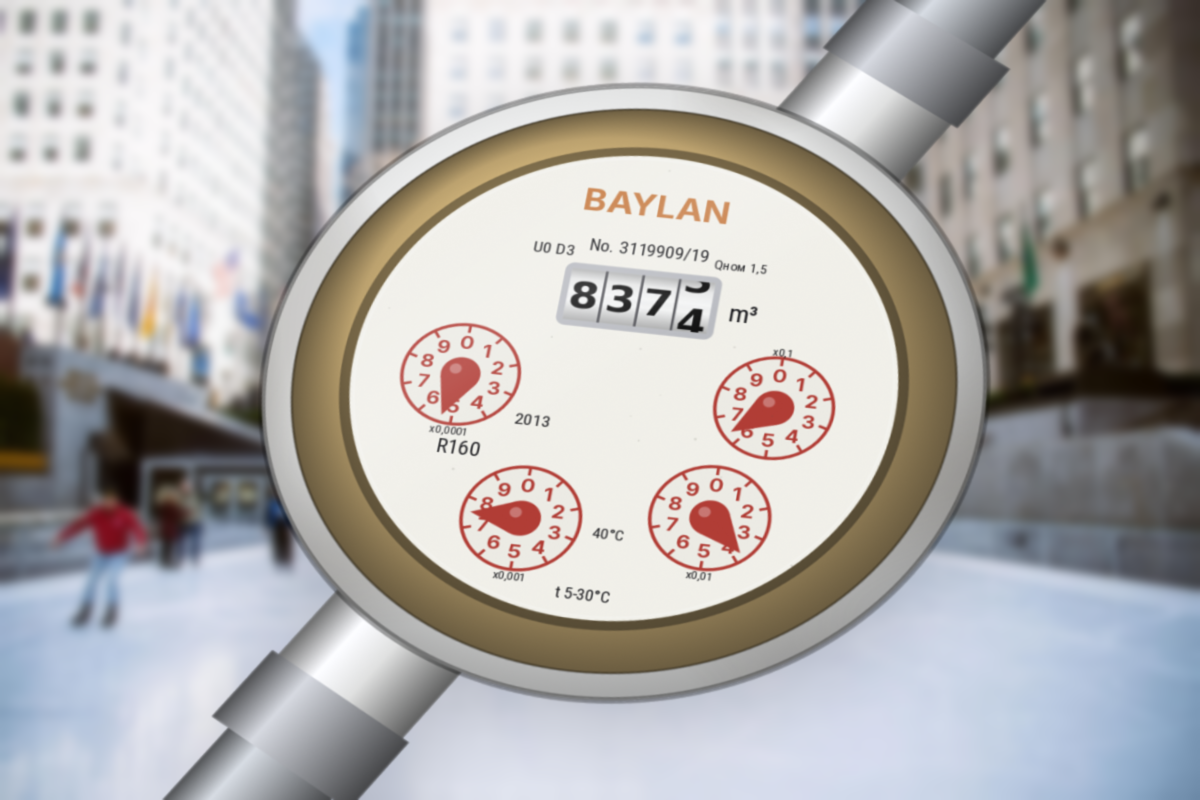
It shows m³ 8373.6375
